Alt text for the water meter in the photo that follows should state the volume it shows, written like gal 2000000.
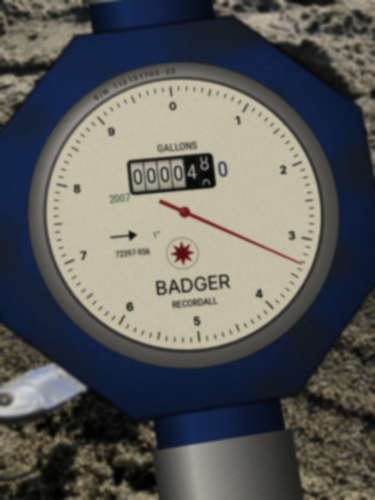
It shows gal 483.3
